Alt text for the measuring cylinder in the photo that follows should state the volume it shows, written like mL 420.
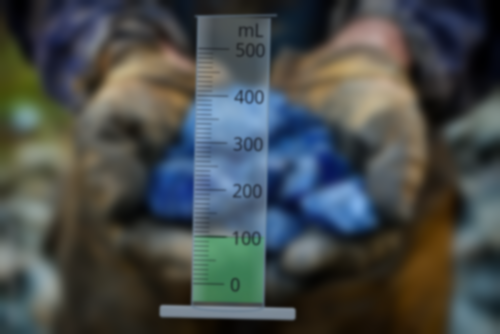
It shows mL 100
